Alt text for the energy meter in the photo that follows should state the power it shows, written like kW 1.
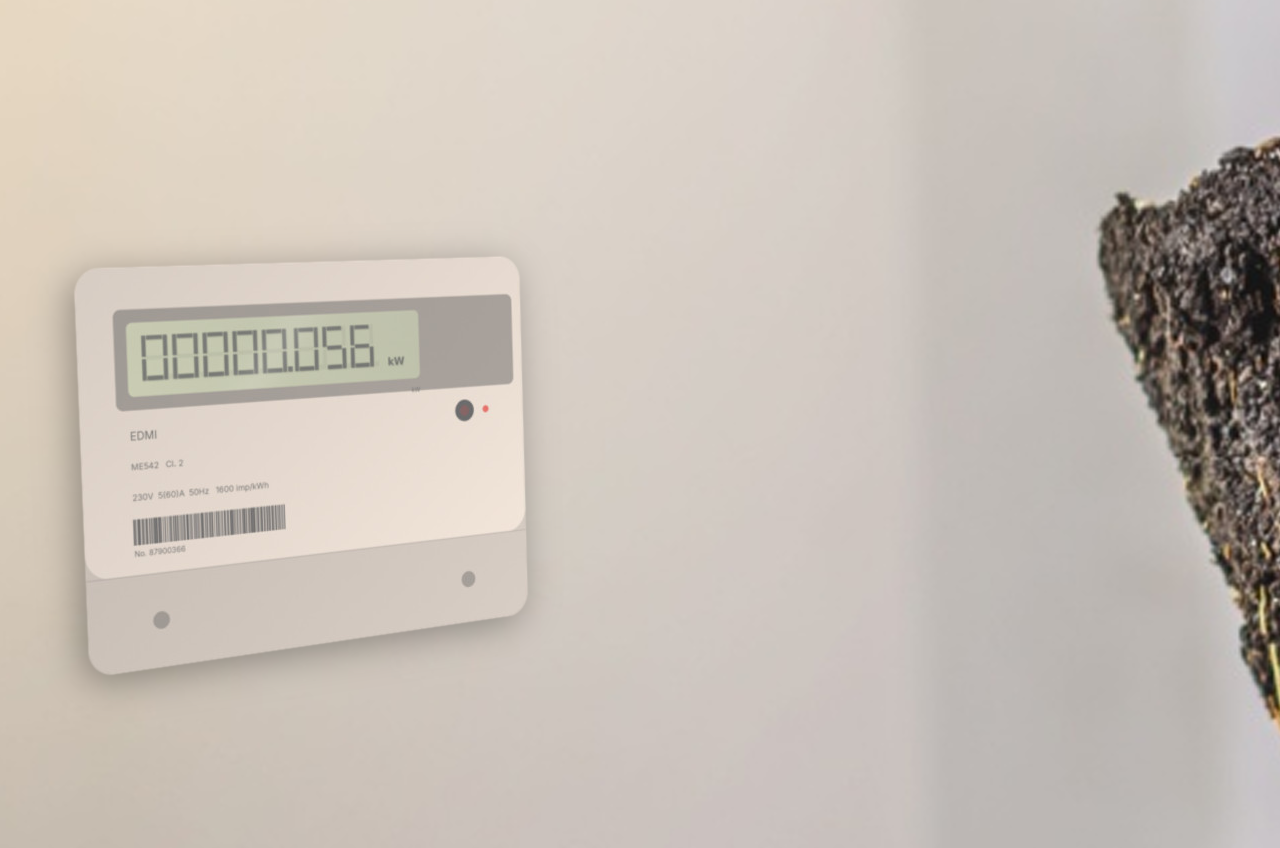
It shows kW 0.056
